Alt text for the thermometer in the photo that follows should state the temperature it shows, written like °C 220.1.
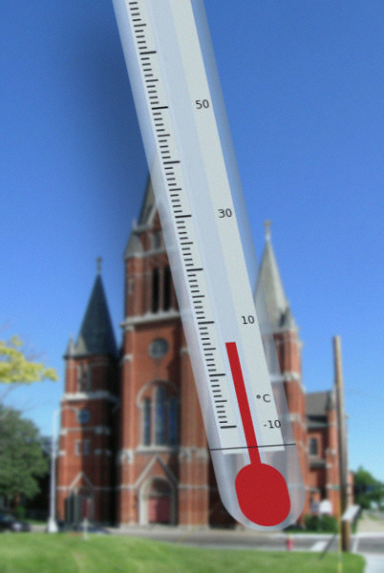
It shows °C 6
